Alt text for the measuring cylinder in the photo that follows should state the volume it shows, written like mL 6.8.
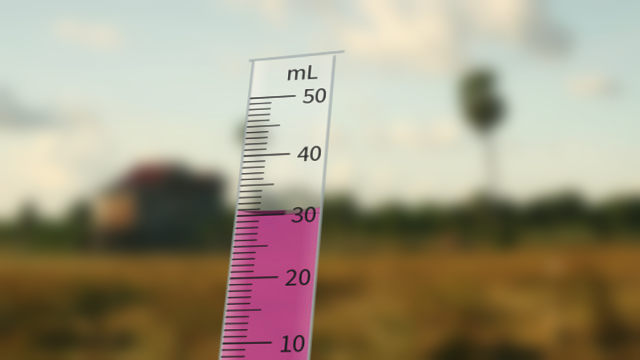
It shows mL 30
